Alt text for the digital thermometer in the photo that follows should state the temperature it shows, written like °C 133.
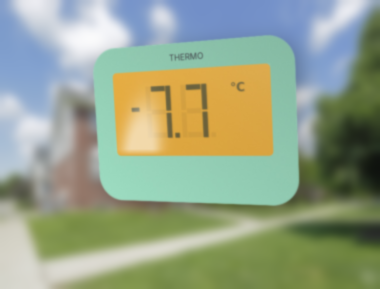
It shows °C -7.7
